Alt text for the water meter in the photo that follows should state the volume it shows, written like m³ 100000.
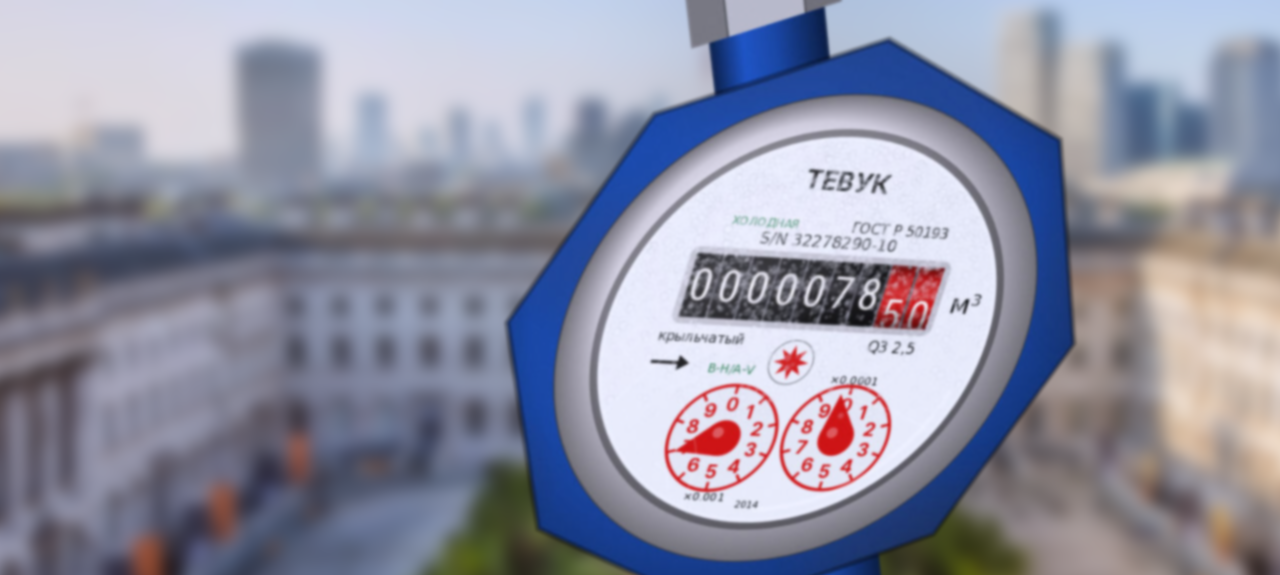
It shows m³ 78.4969
